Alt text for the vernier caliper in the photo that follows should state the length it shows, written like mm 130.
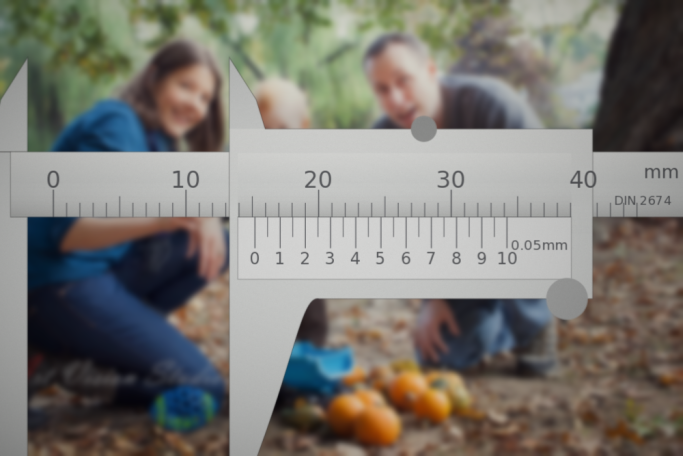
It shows mm 15.2
